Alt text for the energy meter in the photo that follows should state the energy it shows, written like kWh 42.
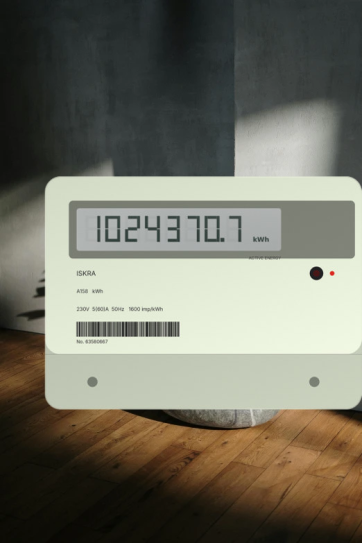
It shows kWh 1024370.7
